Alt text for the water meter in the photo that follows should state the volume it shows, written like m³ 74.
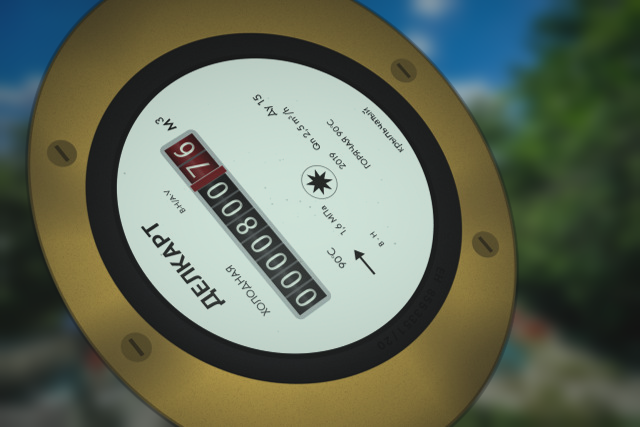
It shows m³ 800.76
